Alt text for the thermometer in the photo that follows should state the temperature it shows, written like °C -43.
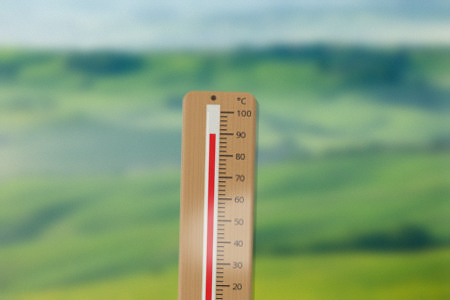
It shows °C 90
